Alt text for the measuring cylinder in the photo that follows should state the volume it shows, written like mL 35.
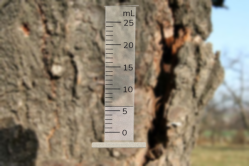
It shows mL 6
